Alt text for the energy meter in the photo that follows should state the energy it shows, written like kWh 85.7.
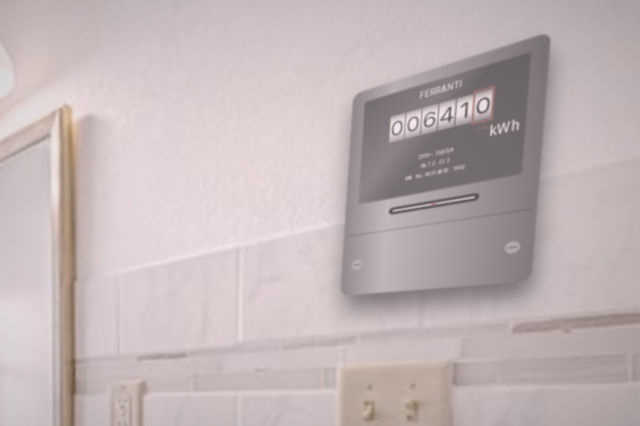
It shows kWh 641.0
